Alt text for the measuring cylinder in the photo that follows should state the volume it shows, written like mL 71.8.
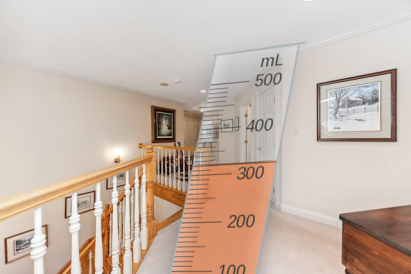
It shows mL 320
